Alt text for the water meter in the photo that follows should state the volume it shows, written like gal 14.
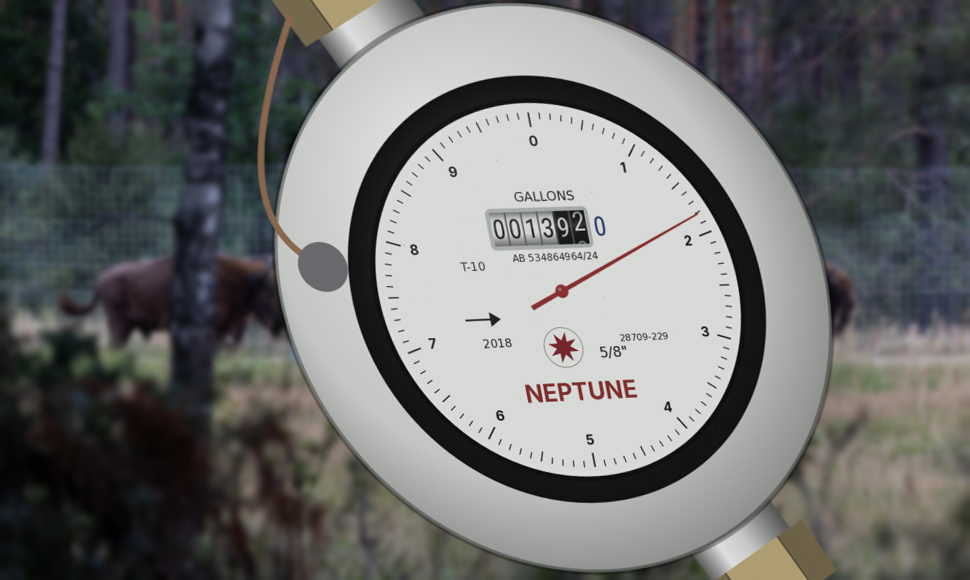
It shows gal 13921.8
